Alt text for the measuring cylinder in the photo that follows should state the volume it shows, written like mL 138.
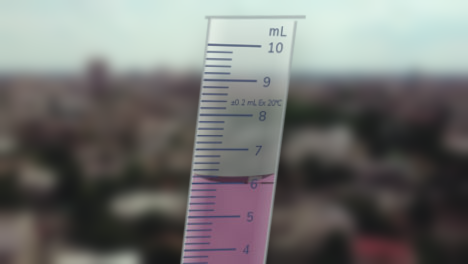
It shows mL 6
